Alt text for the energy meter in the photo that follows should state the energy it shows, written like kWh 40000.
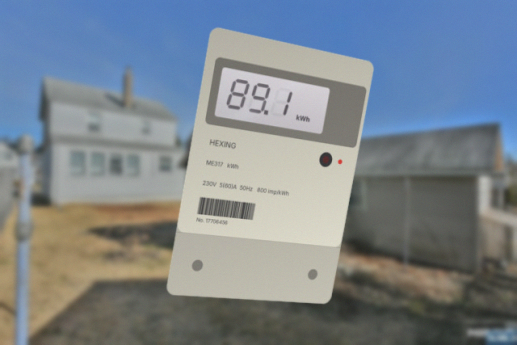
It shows kWh 89.1
